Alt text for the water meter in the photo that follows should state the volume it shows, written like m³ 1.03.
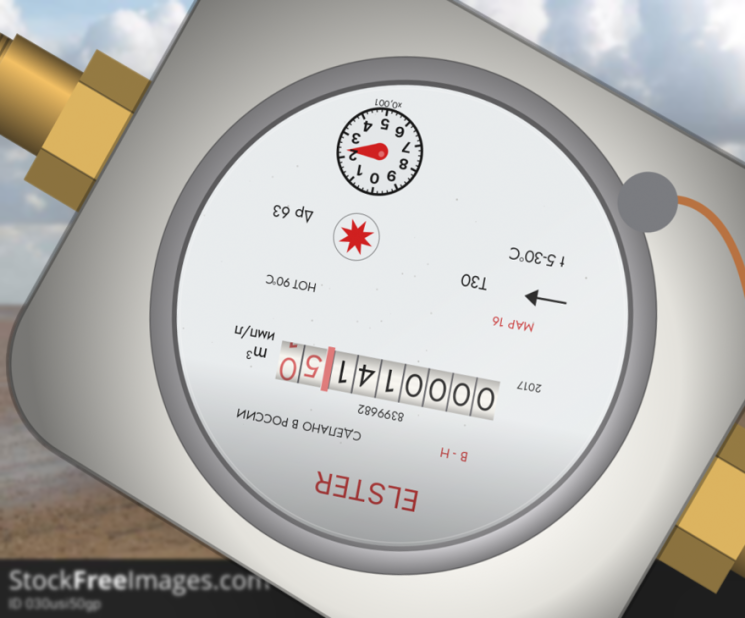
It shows m³ 141.502
